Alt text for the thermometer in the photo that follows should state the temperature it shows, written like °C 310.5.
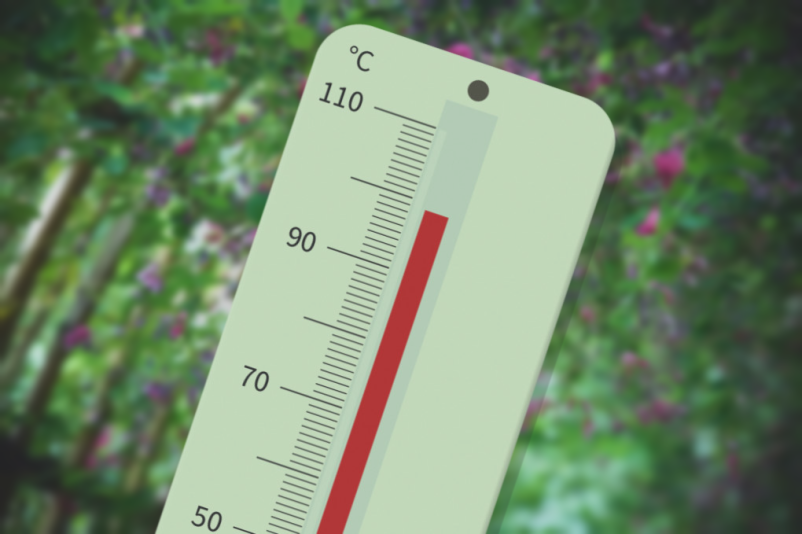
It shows °C 99
